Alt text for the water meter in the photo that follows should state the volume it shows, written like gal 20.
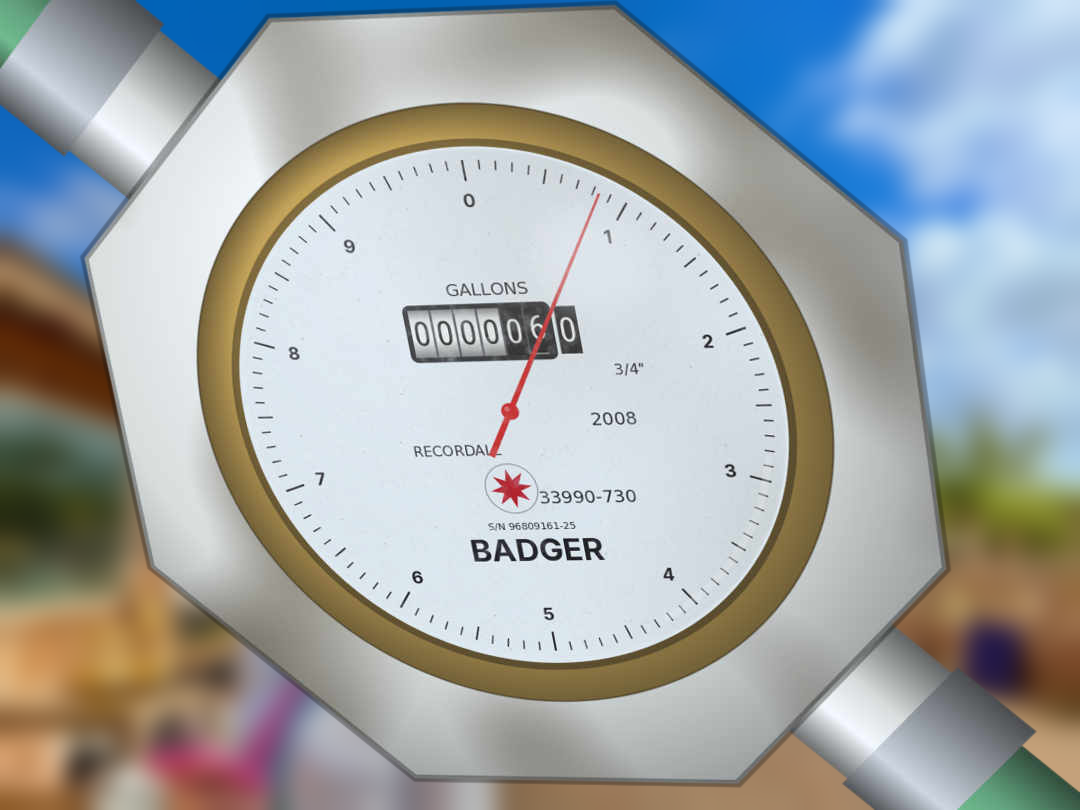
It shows gal 60.8
